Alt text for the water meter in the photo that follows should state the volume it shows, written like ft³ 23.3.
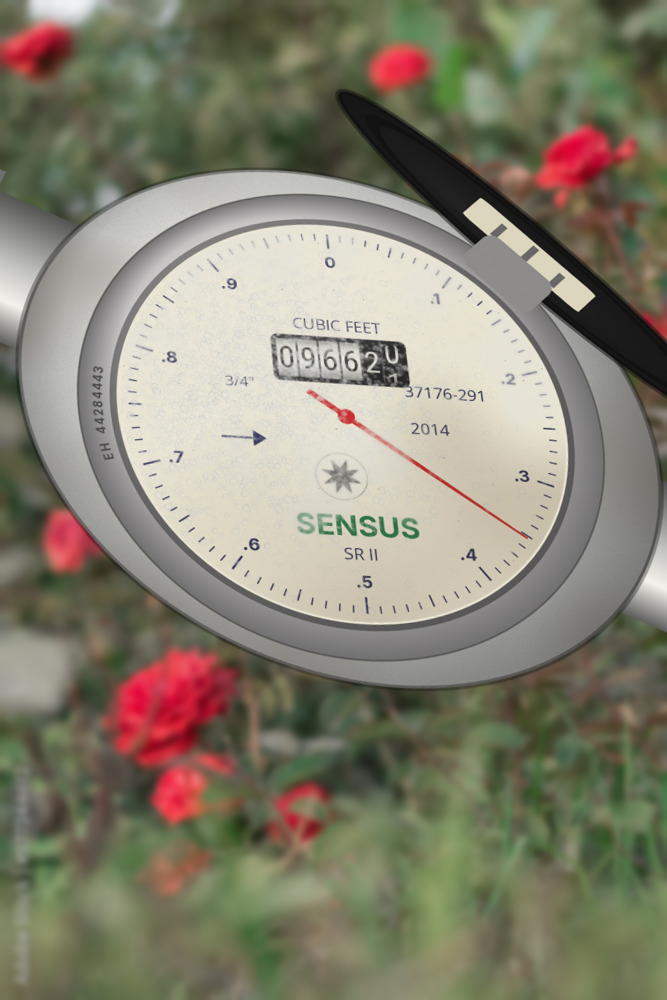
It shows ft³ 96620.35
